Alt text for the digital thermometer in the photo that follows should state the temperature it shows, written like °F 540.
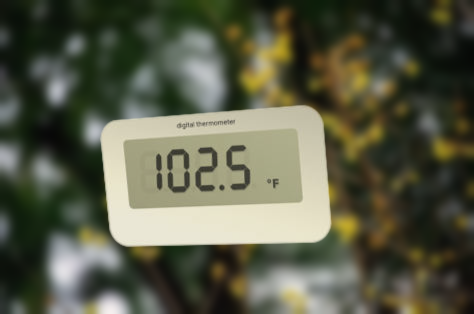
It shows °F 102.5
